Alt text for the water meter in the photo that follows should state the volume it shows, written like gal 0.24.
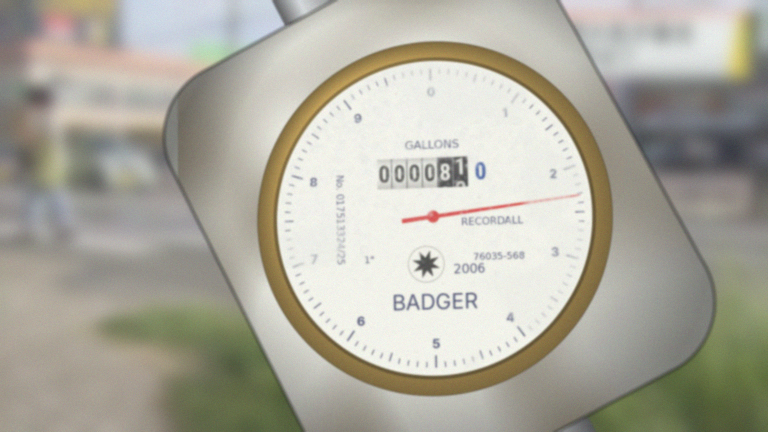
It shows gal 812.3
